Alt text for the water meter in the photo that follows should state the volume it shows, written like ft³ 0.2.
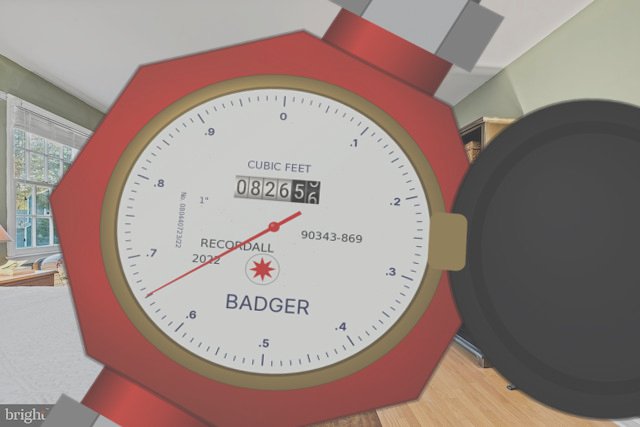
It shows ft³ 82655.65
